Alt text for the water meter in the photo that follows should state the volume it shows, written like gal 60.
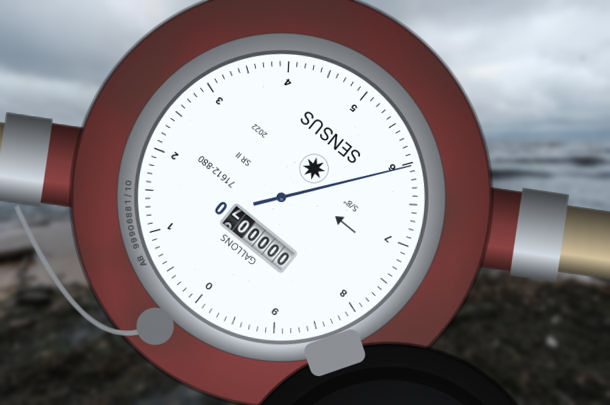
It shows gal 66.0
